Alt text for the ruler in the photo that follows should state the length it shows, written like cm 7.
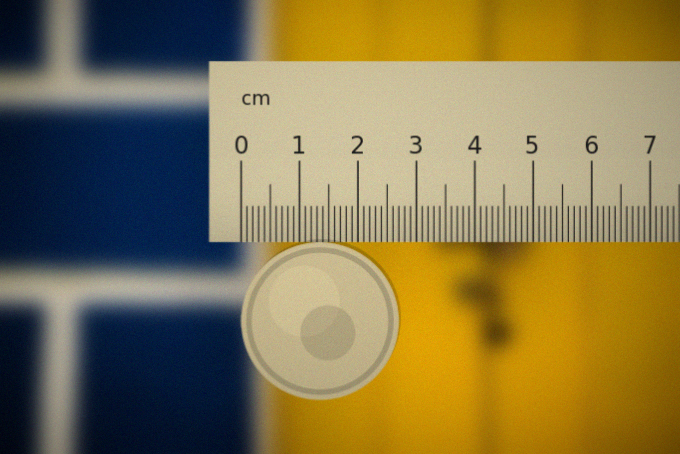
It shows cm 2.7
